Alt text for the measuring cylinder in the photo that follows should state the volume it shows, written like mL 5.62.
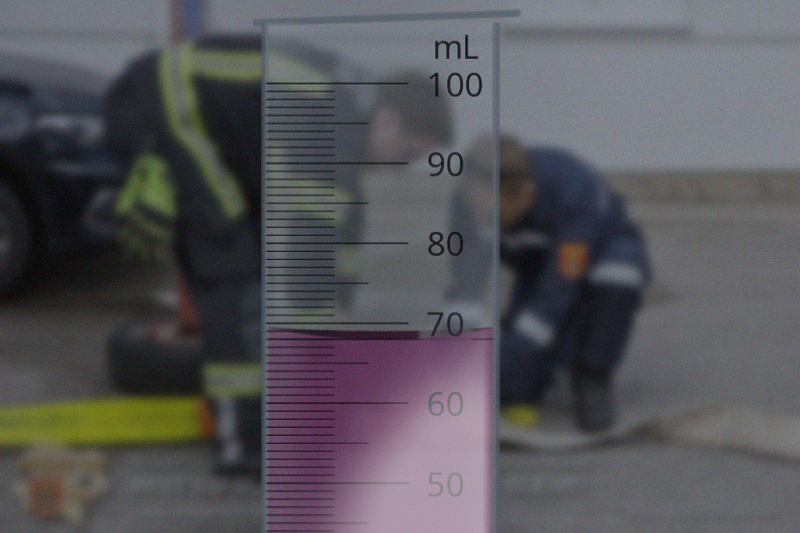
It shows mL 68
